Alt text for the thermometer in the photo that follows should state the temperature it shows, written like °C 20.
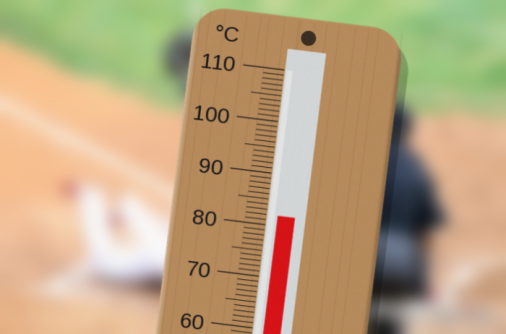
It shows °C 82
